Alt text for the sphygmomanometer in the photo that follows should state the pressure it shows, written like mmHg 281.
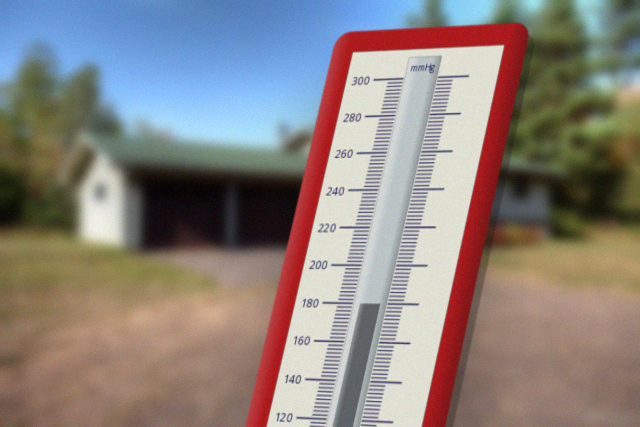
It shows mmHg 180
